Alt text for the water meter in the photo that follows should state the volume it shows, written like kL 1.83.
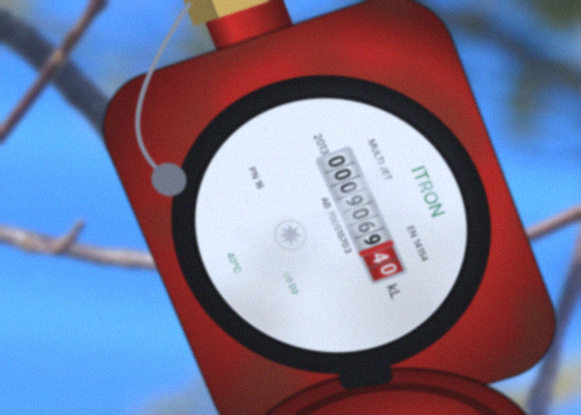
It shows kL 9069.40
